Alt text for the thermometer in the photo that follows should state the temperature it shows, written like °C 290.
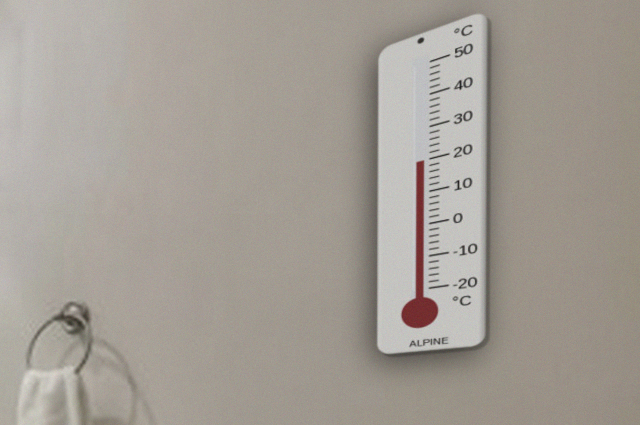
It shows °C 20
